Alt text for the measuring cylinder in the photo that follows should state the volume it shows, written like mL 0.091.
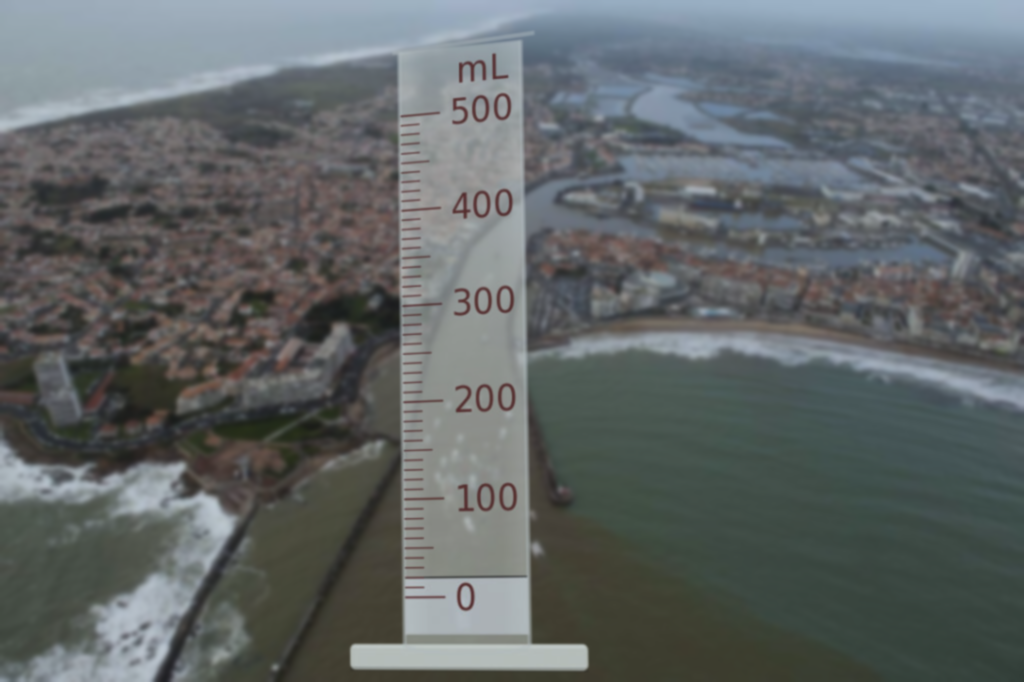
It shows mL 20
